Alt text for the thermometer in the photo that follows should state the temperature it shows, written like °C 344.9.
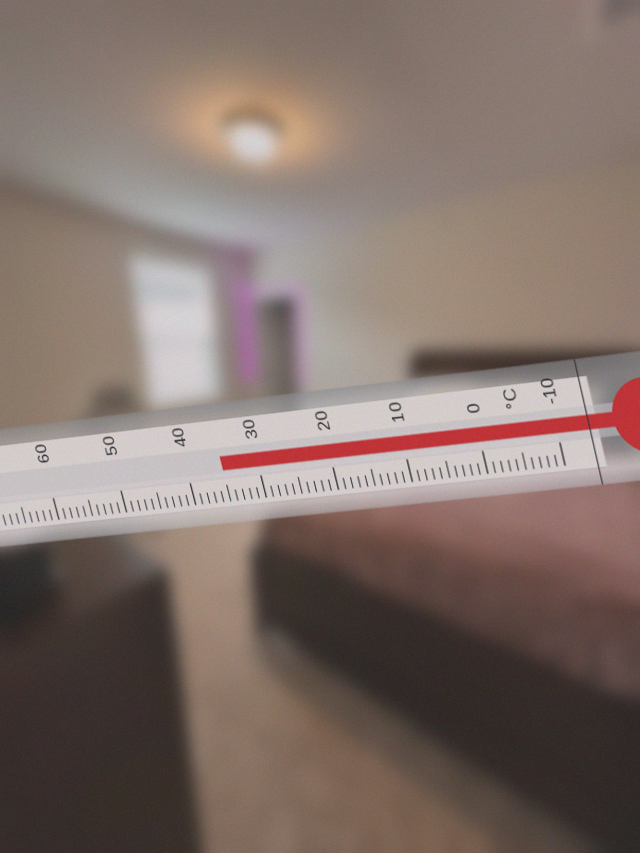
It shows °C 35
